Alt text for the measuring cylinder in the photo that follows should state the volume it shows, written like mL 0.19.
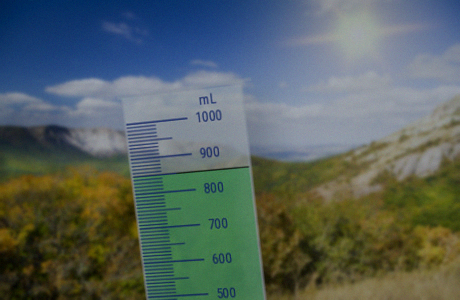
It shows mL 850
